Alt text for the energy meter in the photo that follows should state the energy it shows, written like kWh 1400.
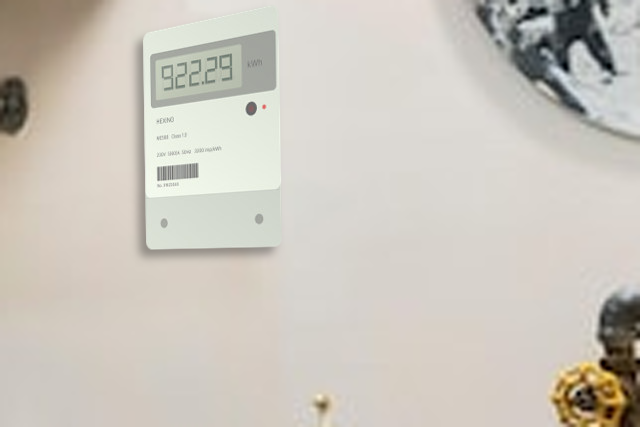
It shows kWh 922.29
